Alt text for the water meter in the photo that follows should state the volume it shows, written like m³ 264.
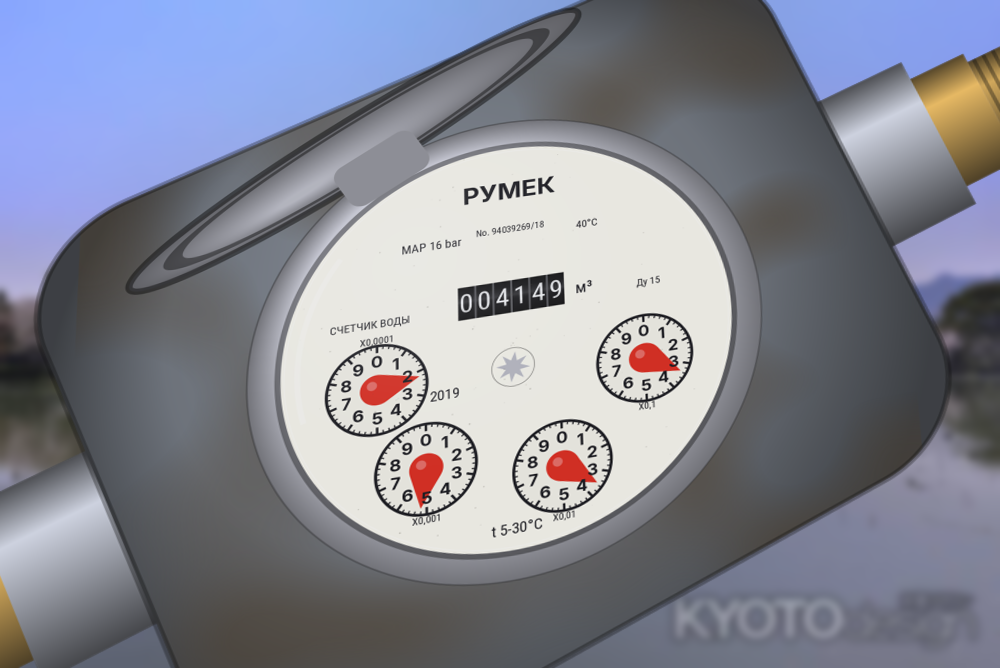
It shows m³ 4149.3352
